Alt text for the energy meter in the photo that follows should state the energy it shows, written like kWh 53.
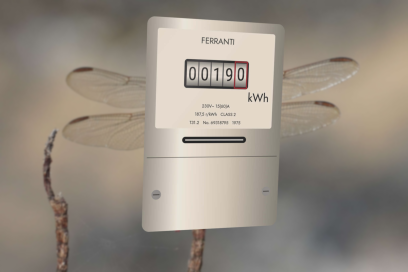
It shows kWh 19.0
